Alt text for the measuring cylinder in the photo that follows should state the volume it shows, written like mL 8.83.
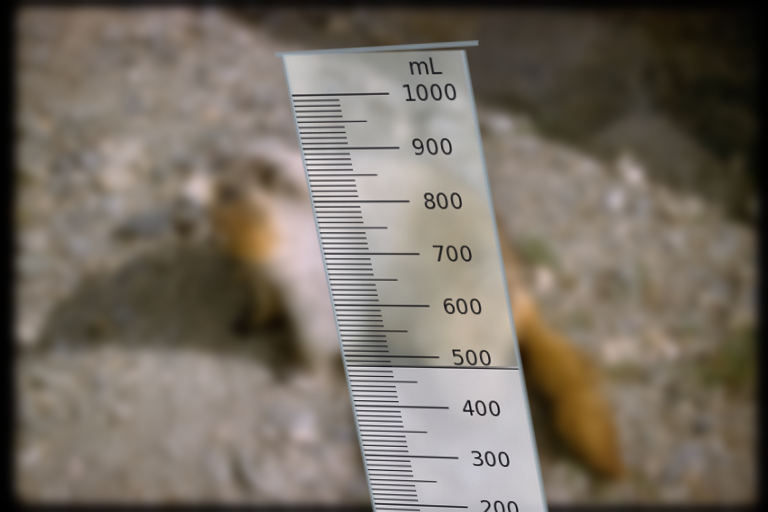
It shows mL 480
